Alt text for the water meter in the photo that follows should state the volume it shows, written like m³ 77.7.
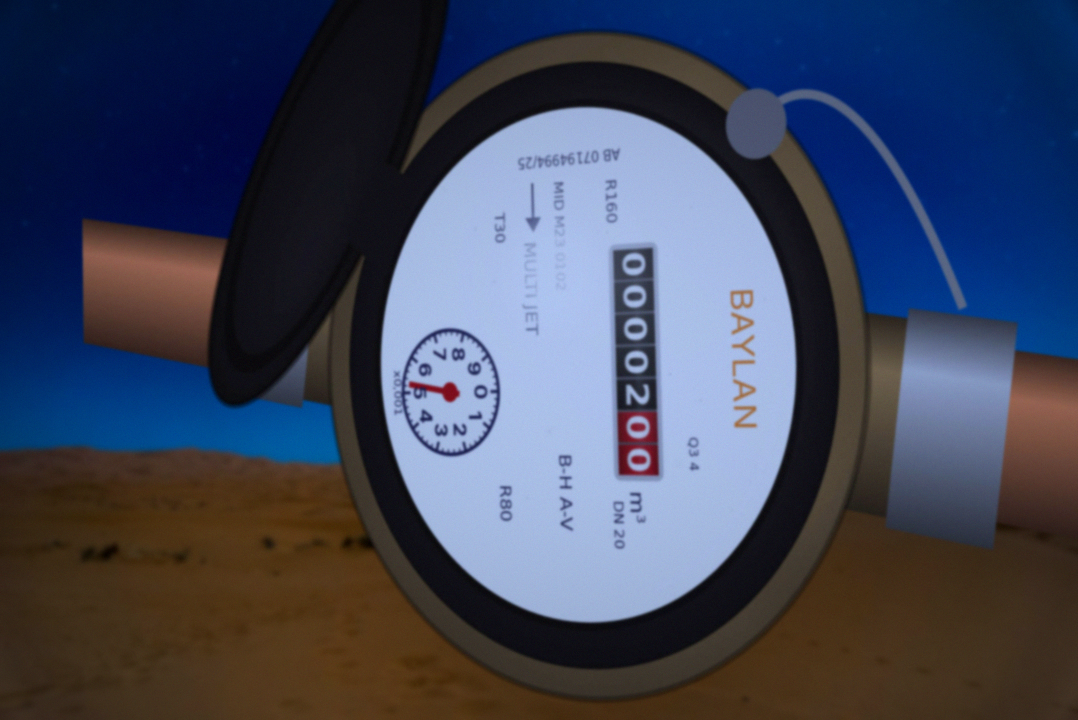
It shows m³ 2.005
